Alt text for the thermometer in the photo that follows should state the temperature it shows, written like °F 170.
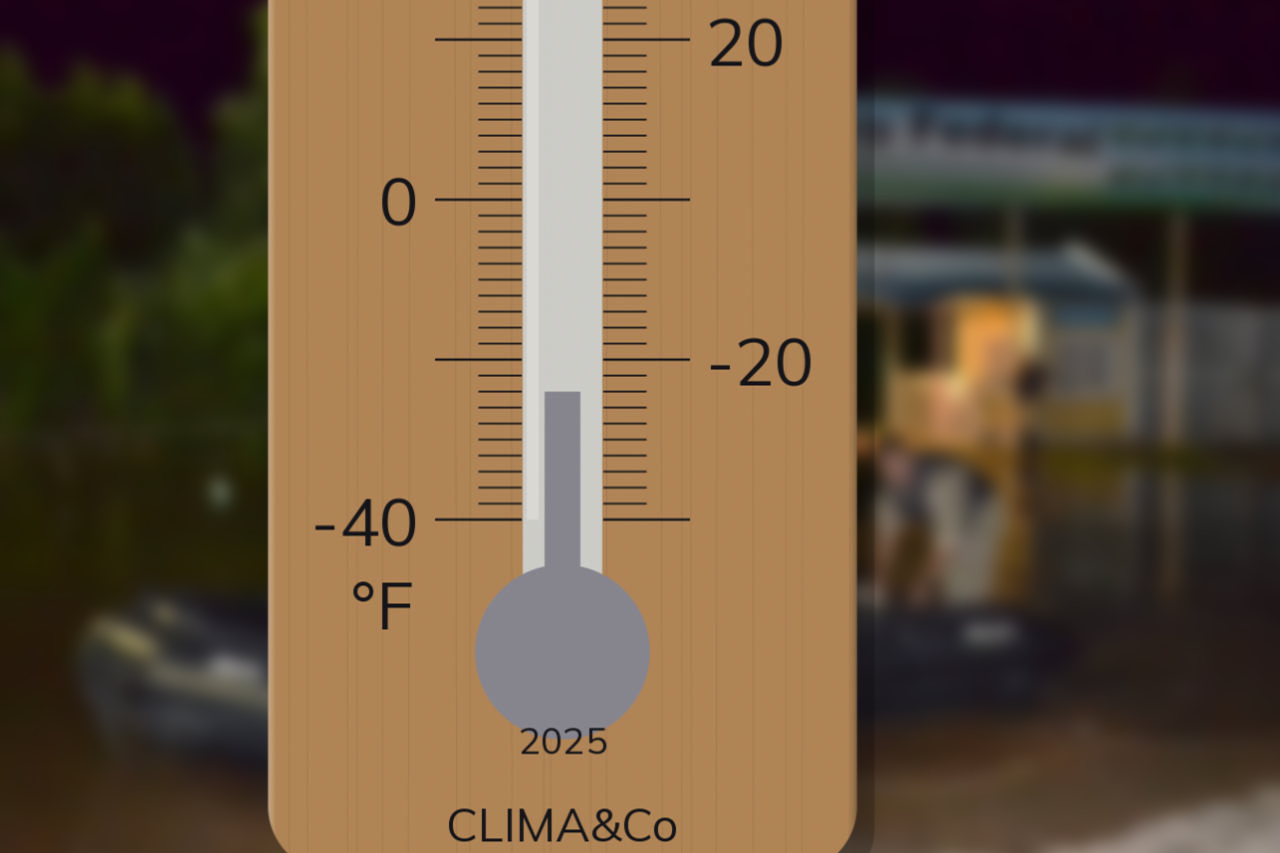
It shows °F -24
